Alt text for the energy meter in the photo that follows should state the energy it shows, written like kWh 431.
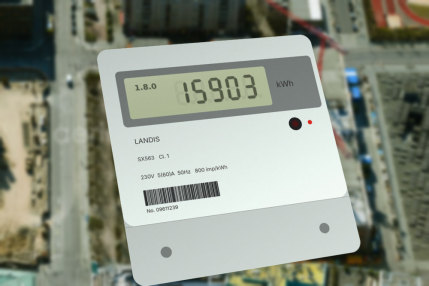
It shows kWh 15903
